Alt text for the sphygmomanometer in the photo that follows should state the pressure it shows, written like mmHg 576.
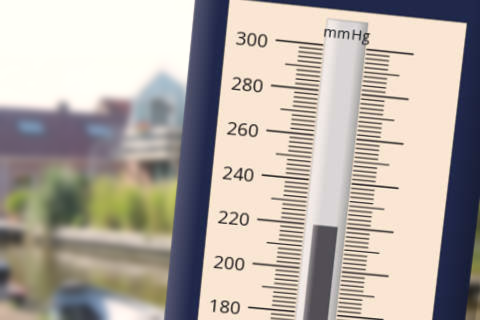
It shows mmHg 220
